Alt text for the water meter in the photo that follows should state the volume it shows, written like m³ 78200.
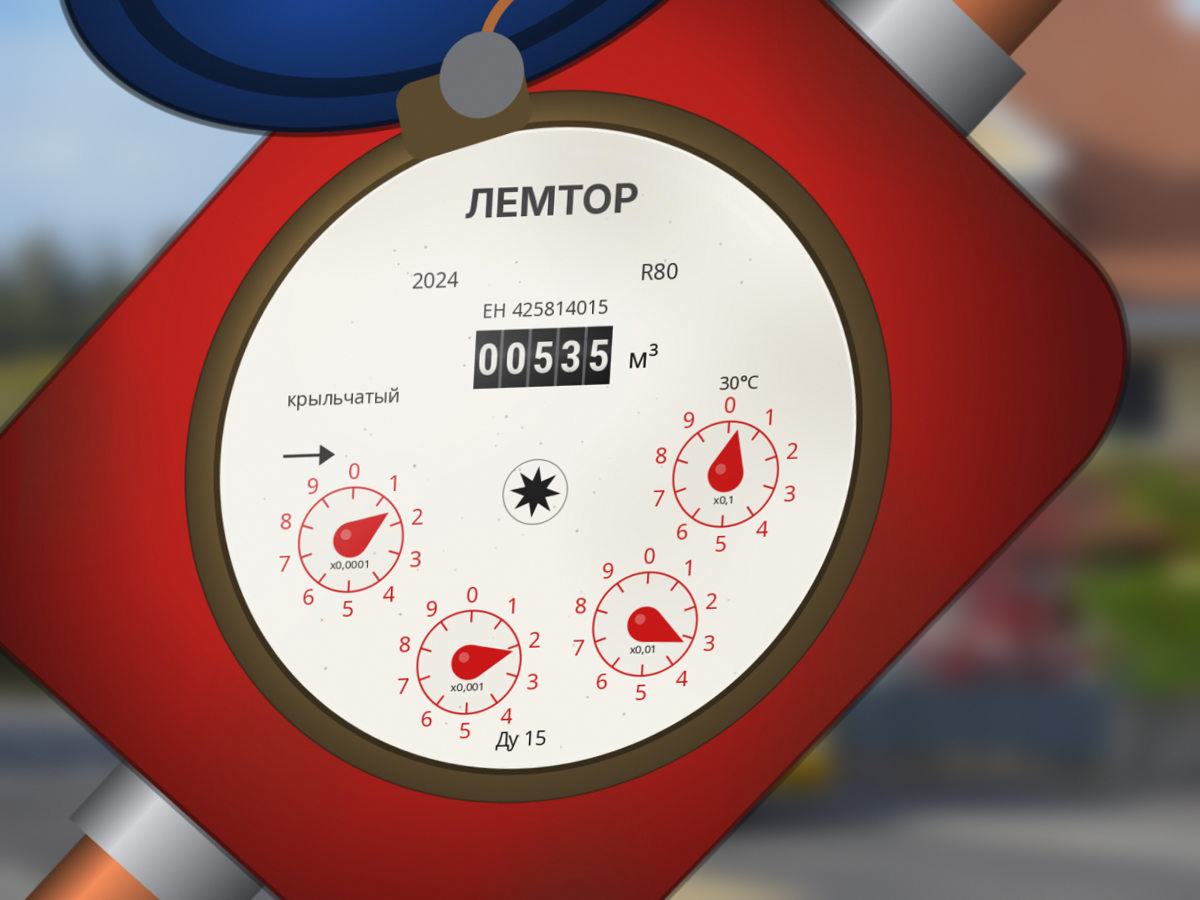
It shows m³ 535.0321
